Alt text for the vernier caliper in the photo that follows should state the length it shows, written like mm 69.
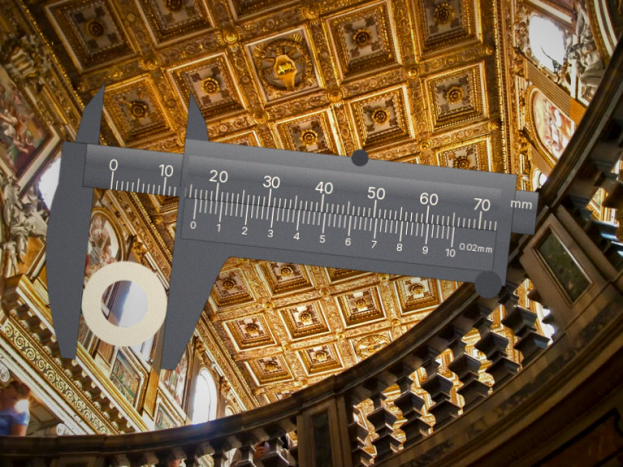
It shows mm 16.2
